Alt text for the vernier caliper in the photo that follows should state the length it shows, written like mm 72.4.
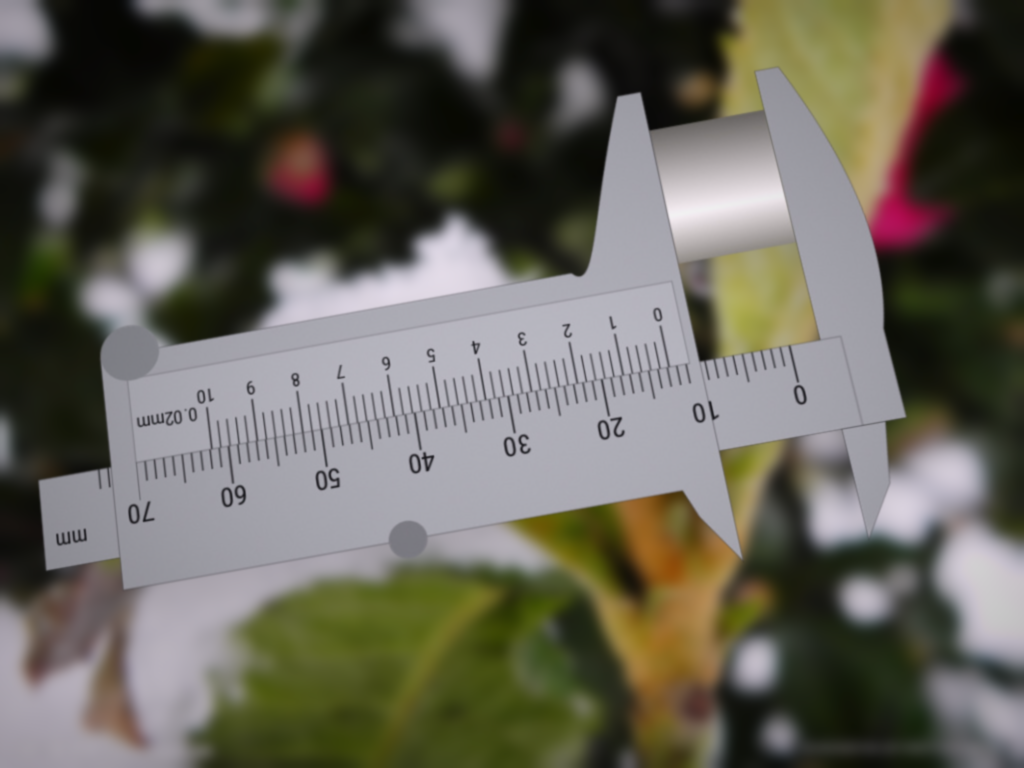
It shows mm 12.8
